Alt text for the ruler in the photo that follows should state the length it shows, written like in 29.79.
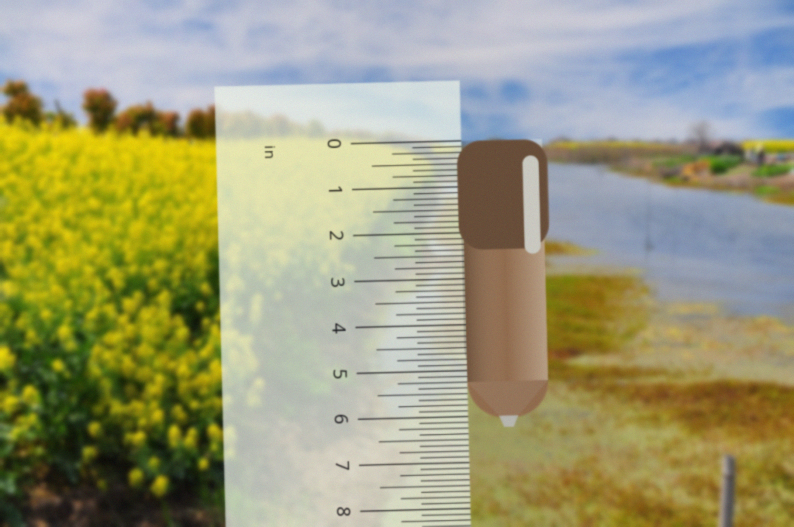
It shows in 6.25
